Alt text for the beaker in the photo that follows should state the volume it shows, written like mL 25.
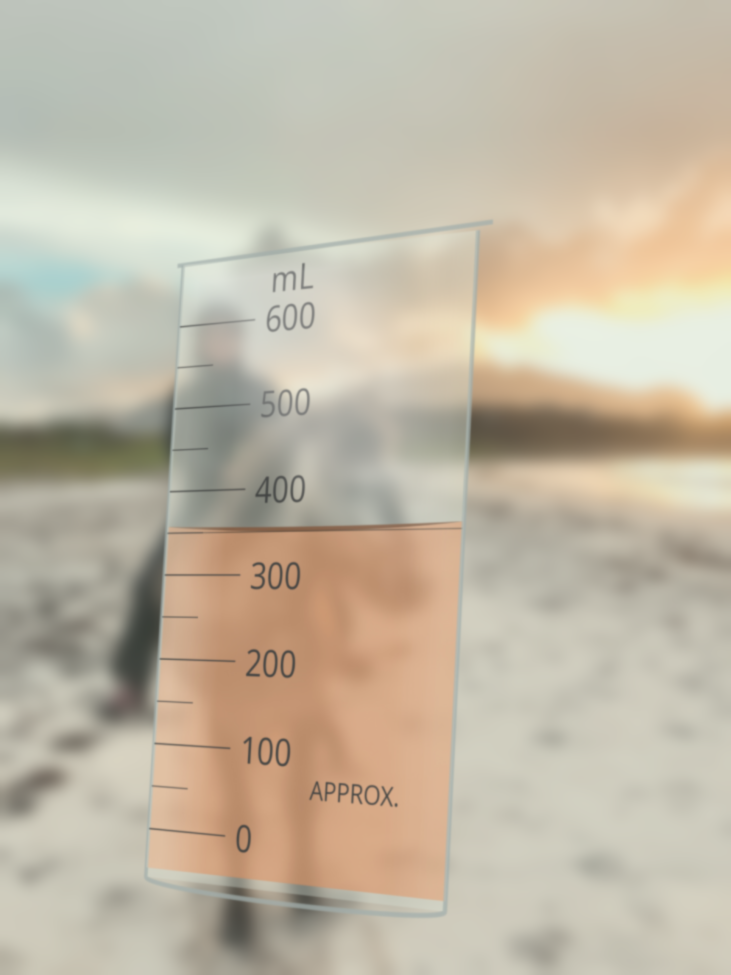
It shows mL 350
